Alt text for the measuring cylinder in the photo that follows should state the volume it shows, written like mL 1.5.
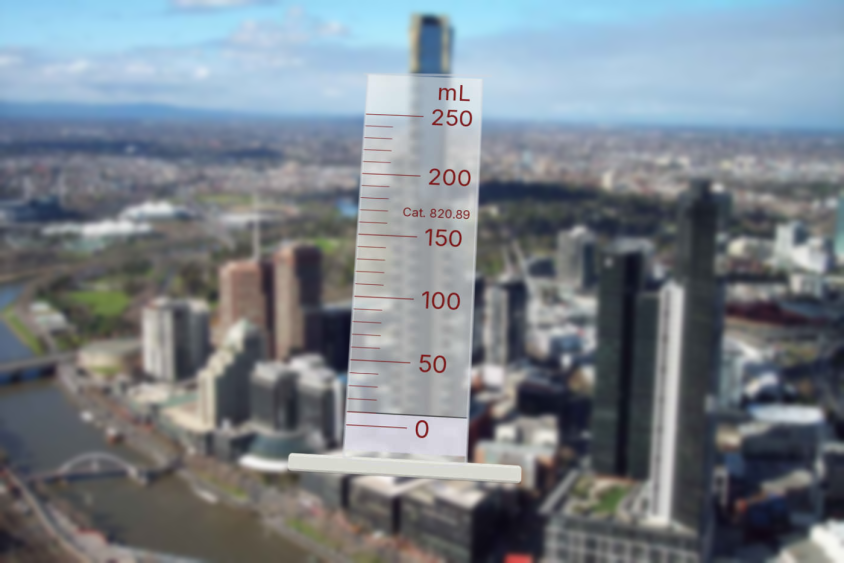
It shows mL 10
